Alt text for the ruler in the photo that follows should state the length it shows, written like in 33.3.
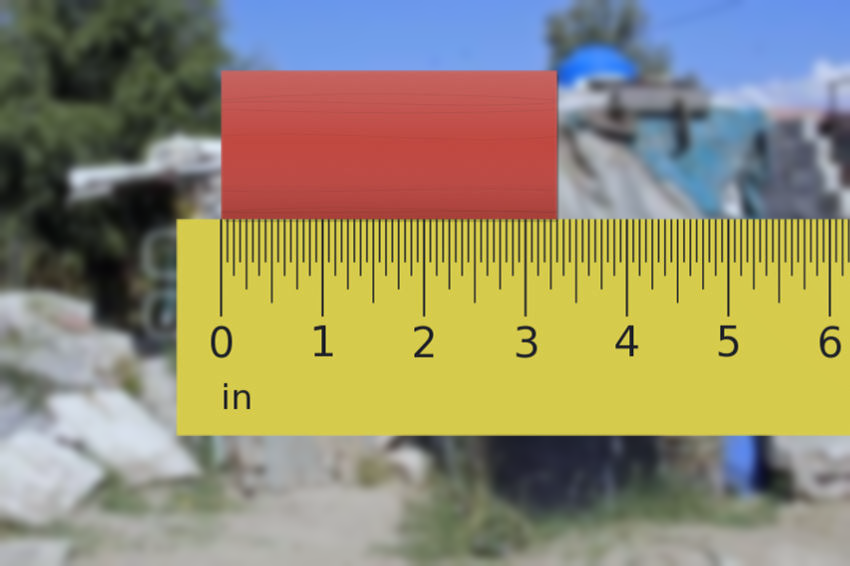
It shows in 3.3125
